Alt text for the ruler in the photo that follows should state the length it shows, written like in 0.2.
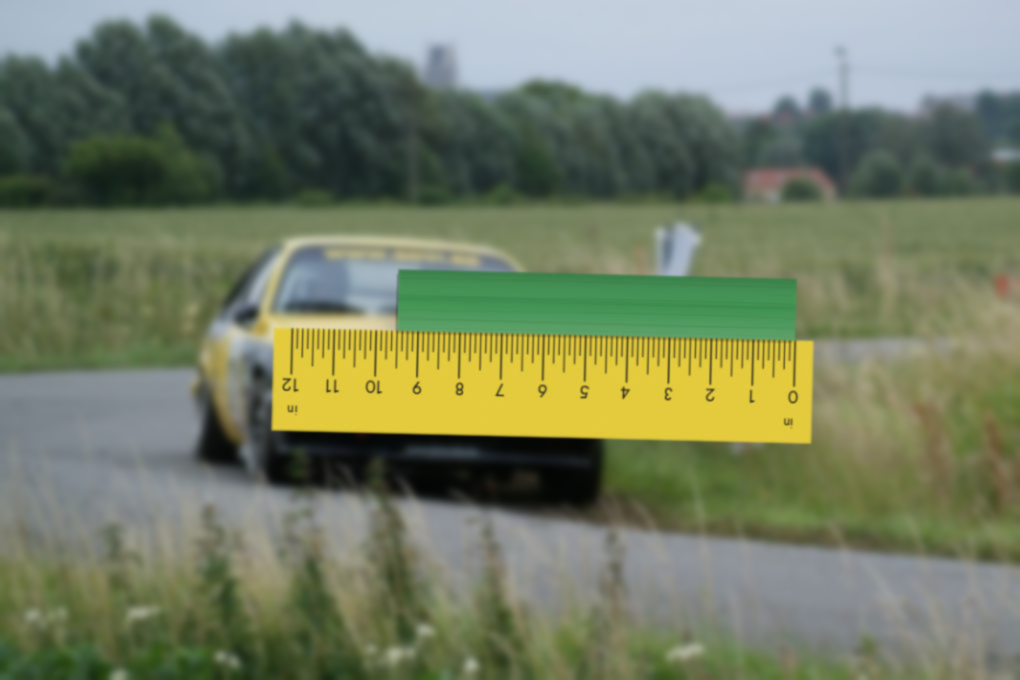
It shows in 9.5
